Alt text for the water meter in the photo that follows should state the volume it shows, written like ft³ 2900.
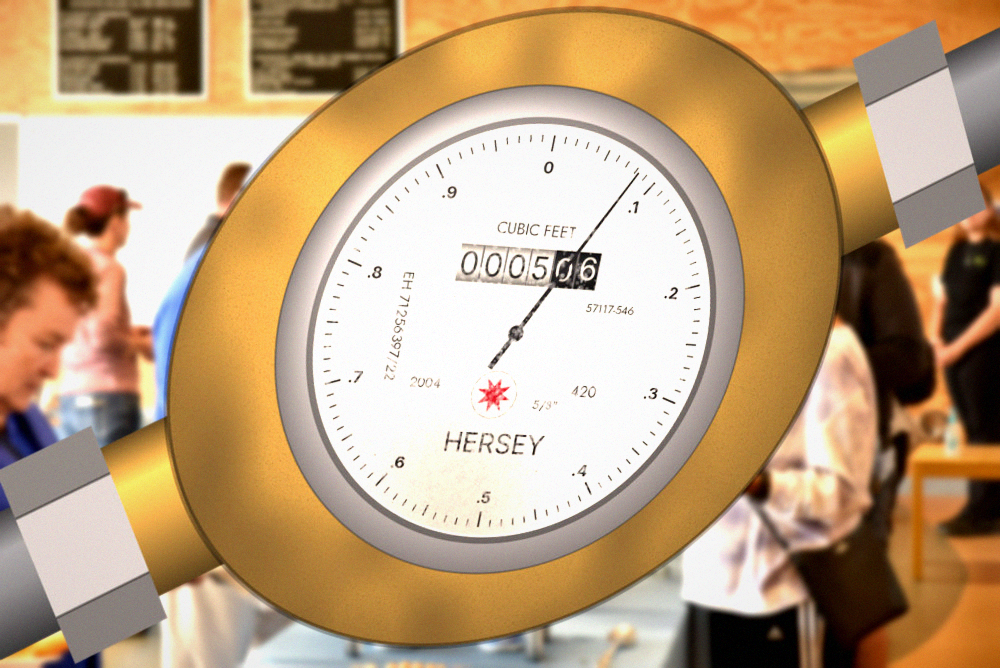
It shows ft³ 506.08
